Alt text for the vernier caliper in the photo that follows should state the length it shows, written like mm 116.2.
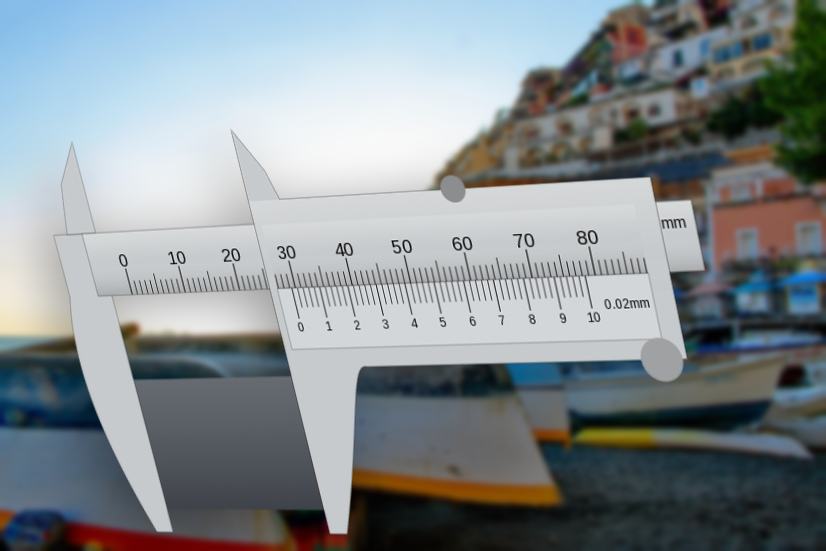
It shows mm 29.4
